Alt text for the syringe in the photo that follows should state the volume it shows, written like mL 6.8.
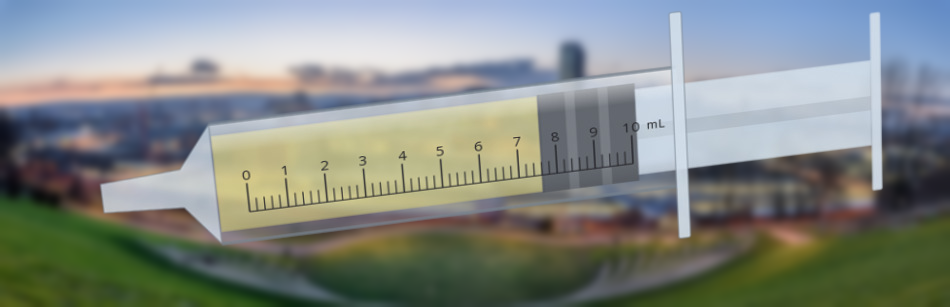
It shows mL 7.6
